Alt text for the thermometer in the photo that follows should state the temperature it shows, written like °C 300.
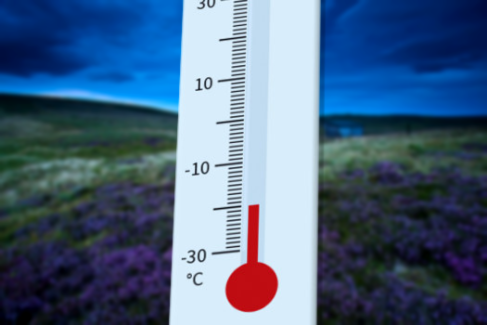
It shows °C -20
